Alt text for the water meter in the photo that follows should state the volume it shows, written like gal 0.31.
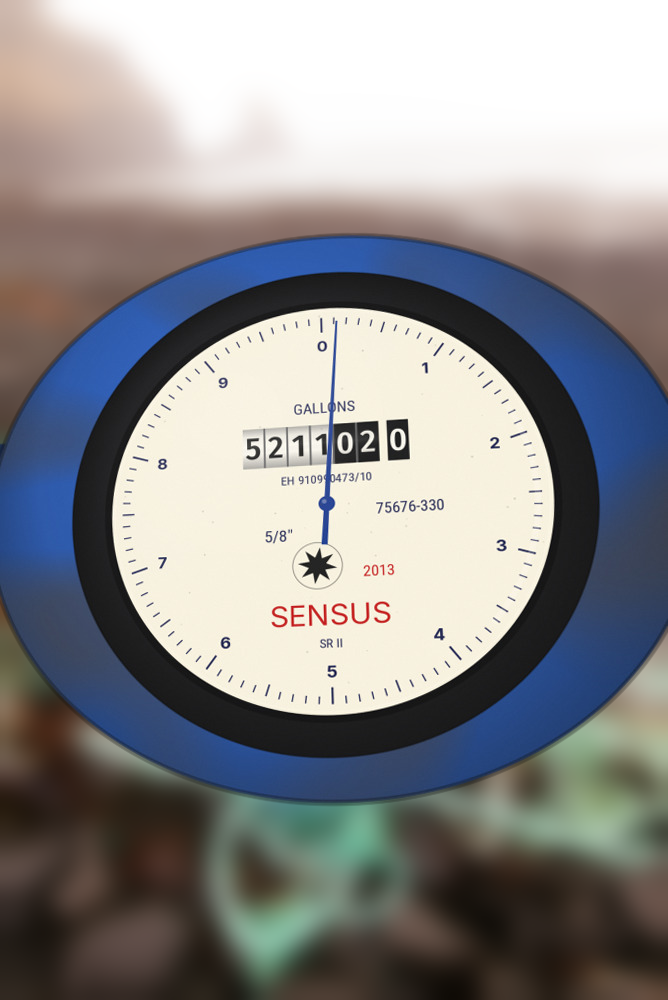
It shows gal 5211020.1
